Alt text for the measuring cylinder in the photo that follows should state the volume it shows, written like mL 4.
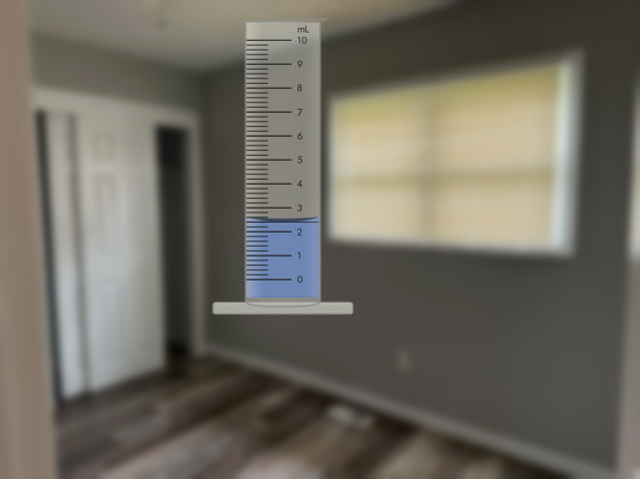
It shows mL 2.4
